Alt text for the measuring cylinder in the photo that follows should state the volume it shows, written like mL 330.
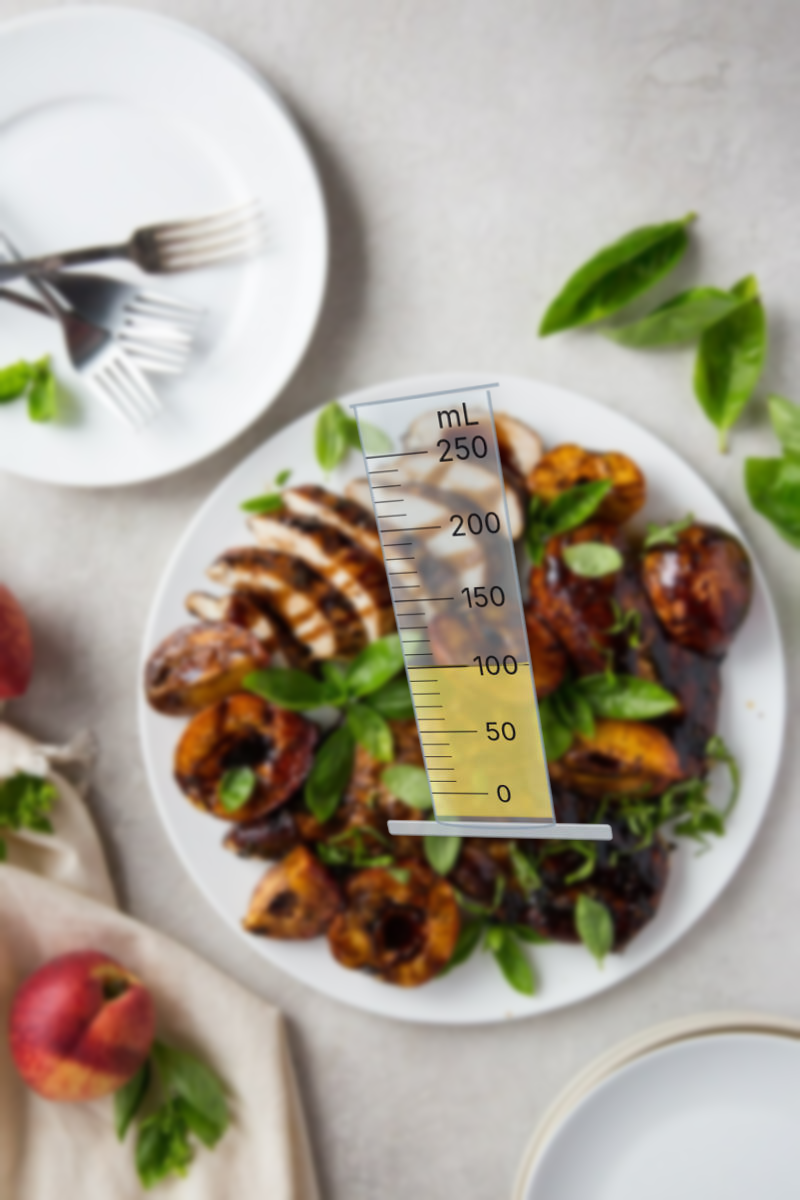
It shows mL 100
